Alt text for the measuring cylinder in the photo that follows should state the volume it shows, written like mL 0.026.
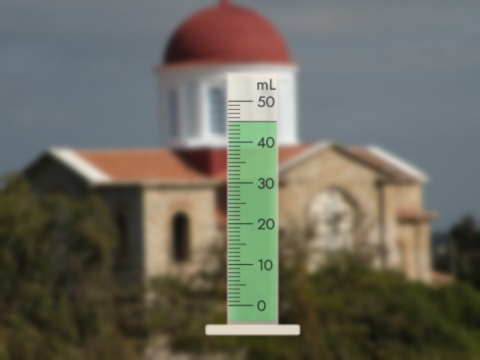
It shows mL 45
